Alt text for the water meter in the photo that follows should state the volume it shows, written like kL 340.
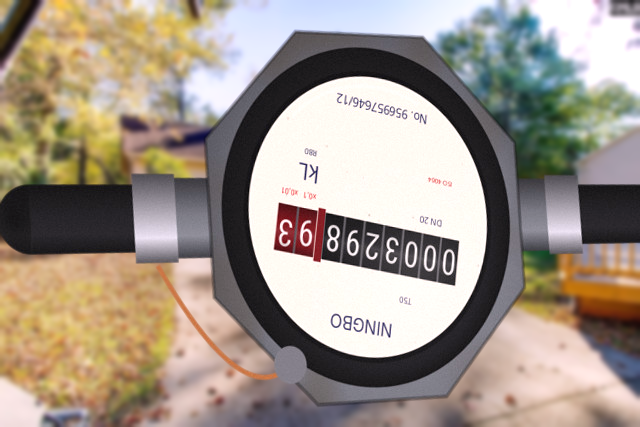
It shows kL 3298.93
